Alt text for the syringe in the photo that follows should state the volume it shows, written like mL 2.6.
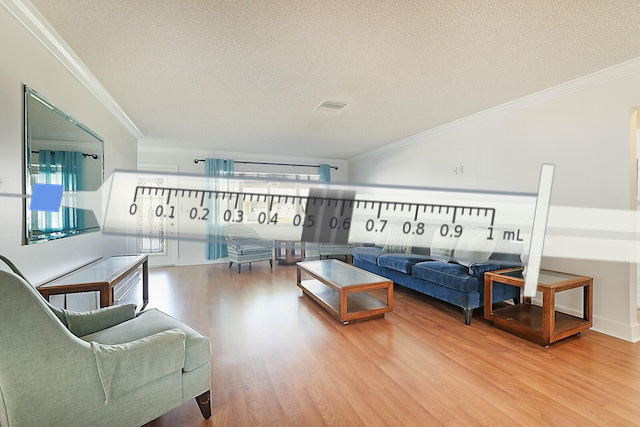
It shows mL 0.5
